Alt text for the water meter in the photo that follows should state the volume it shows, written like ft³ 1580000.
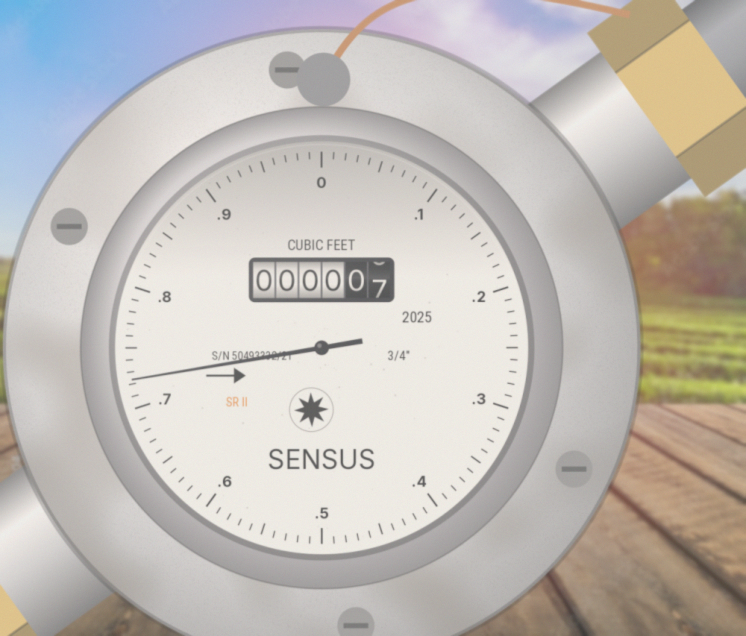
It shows ft³ 6.72
